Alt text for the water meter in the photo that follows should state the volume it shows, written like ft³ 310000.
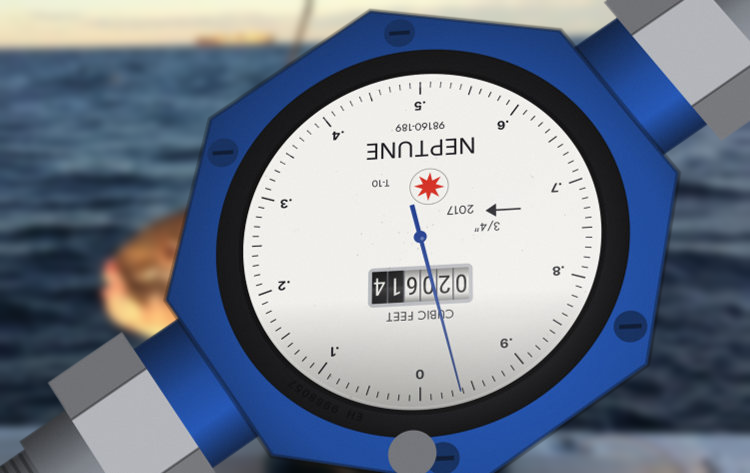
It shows ft³ 20613.96
